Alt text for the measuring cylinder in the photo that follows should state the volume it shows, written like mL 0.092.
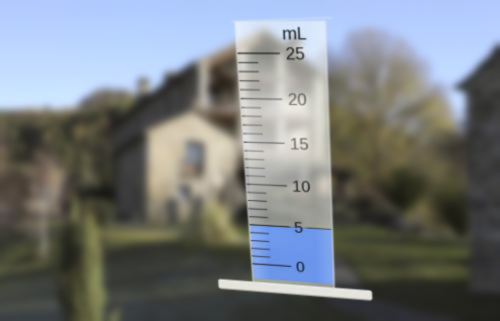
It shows mL 5
